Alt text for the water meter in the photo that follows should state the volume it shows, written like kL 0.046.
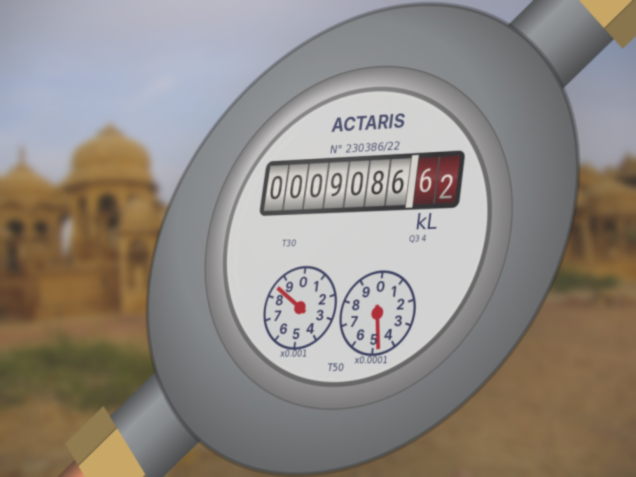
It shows kL 9086.6184
